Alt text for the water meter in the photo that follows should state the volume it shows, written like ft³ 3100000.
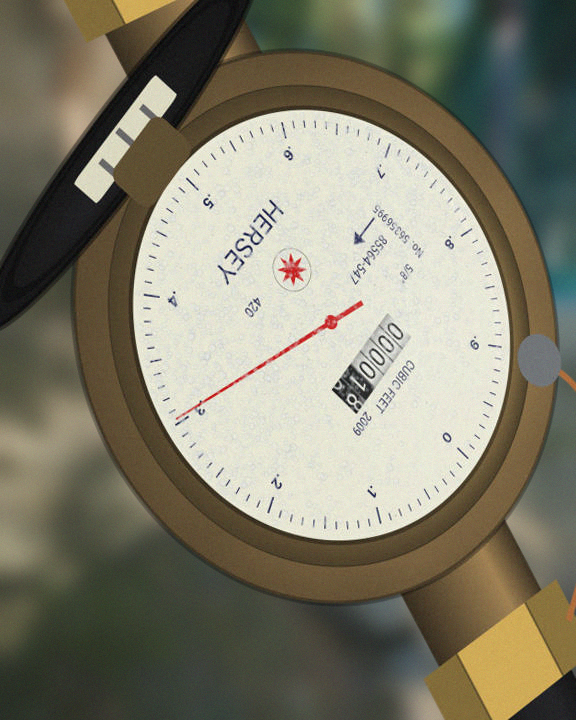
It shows ft³ 18.30
